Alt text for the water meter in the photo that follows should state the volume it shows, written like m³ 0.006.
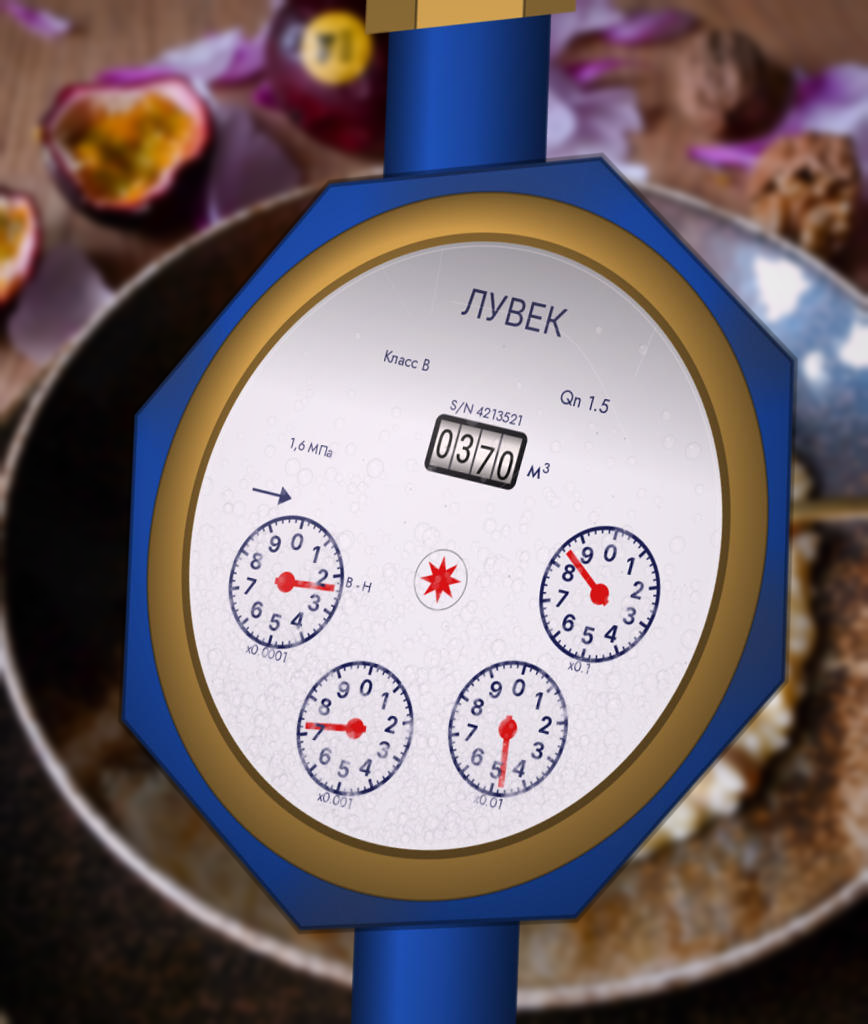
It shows m³ 369.8472
